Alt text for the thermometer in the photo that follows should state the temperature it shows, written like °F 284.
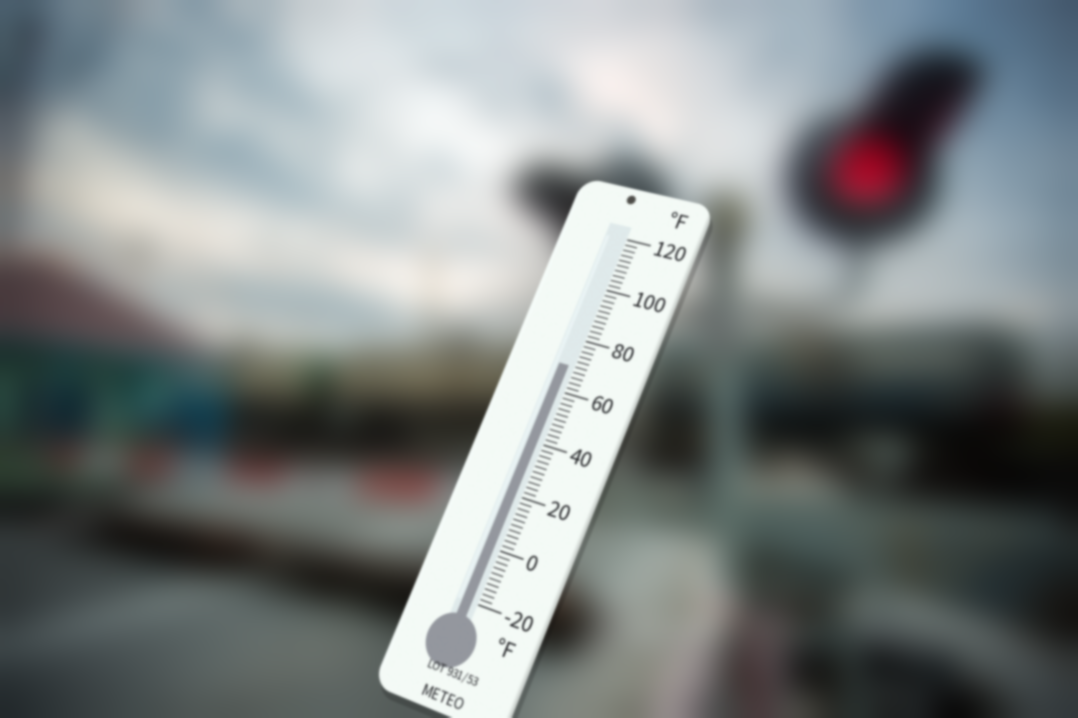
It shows °F 70
